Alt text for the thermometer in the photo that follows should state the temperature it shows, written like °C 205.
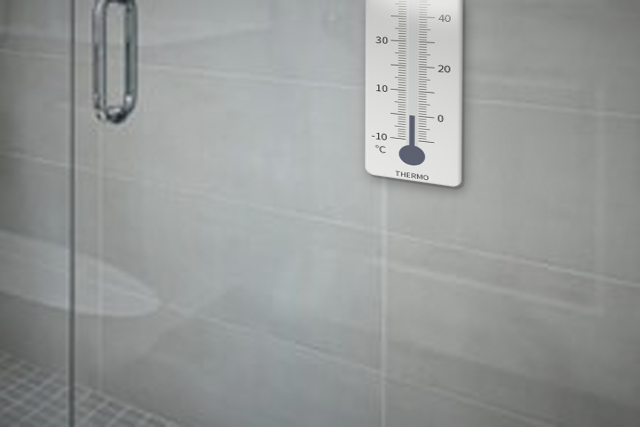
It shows °C 0
